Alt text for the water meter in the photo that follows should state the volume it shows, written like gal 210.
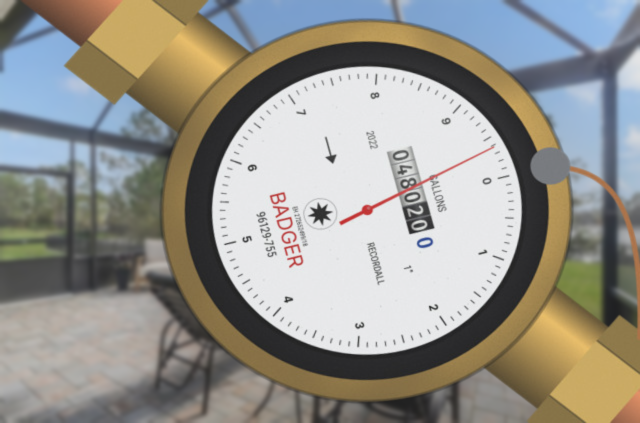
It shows gal 480199.6
